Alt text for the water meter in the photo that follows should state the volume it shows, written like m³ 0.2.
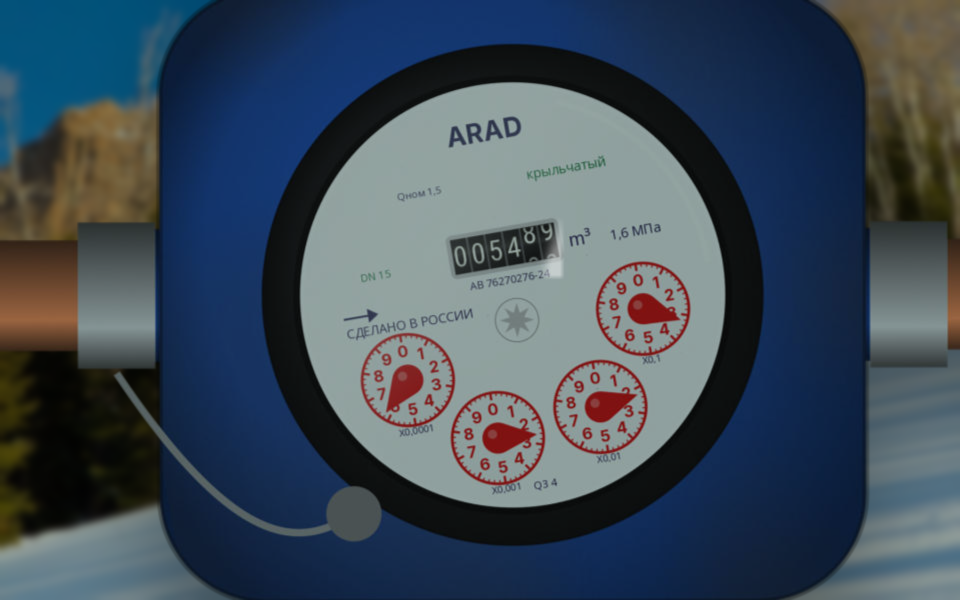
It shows m³ 5489.3226
